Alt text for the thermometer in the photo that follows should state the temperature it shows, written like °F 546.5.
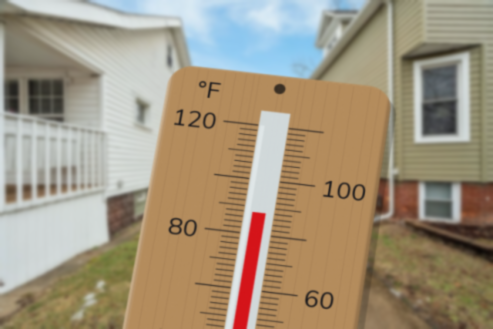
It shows °F 88
